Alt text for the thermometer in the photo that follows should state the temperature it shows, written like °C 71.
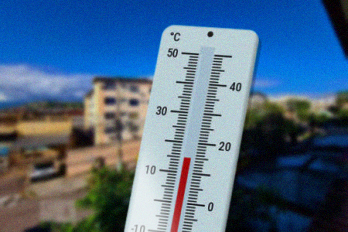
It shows °C 15
